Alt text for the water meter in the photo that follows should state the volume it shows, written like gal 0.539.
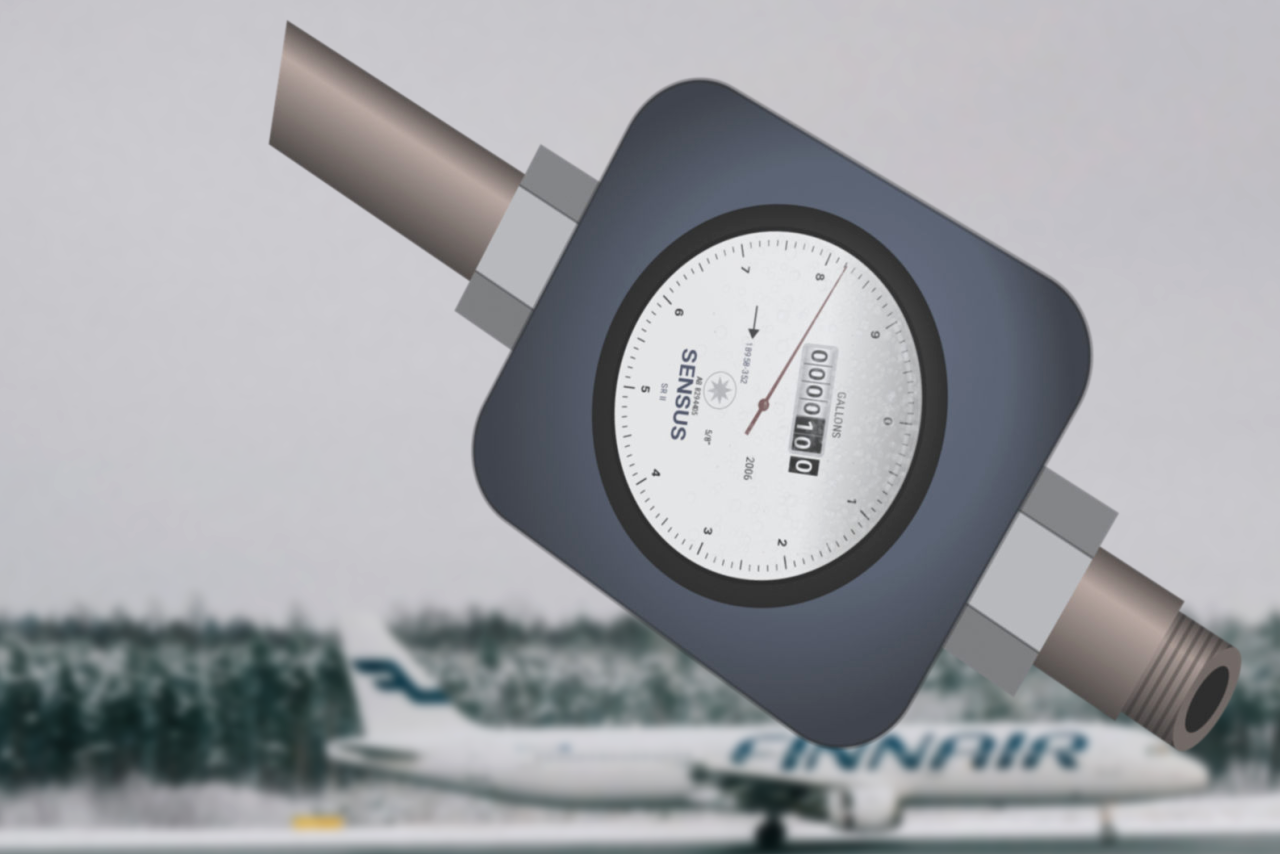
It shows gal 98.2
